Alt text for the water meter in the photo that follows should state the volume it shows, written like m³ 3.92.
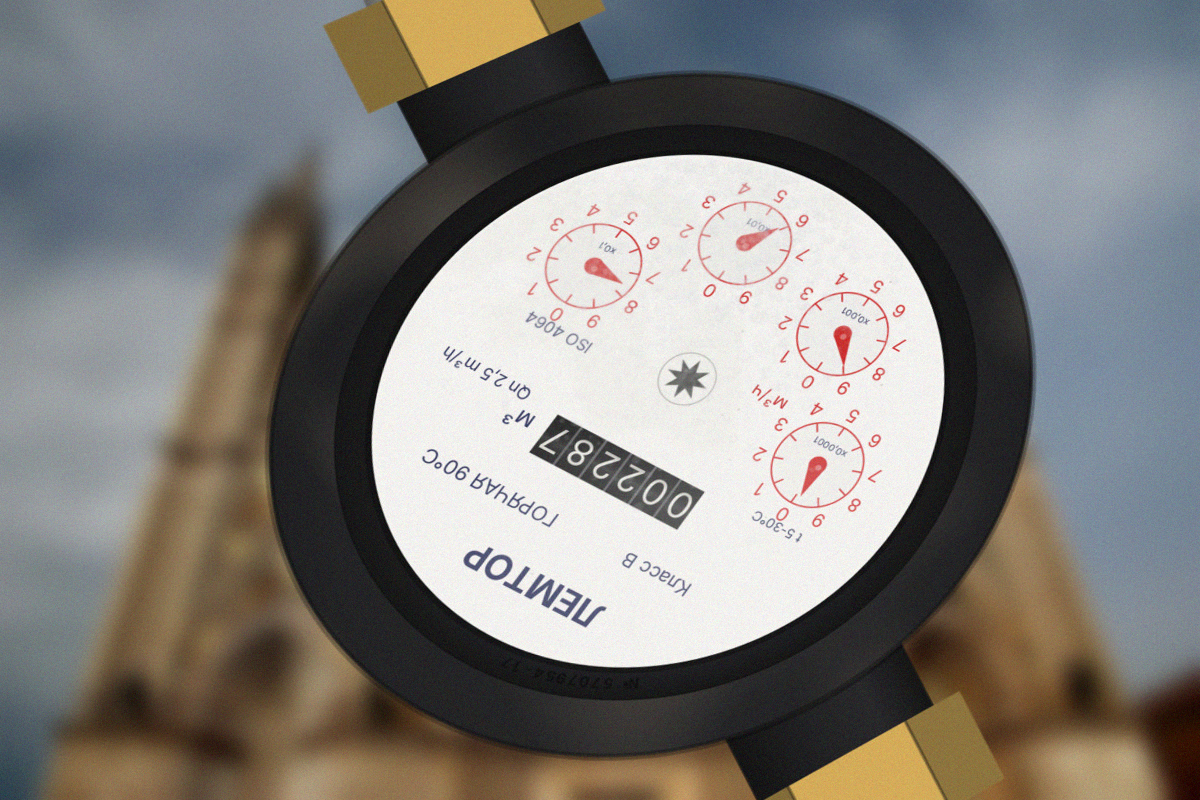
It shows m³ 2287.7589
